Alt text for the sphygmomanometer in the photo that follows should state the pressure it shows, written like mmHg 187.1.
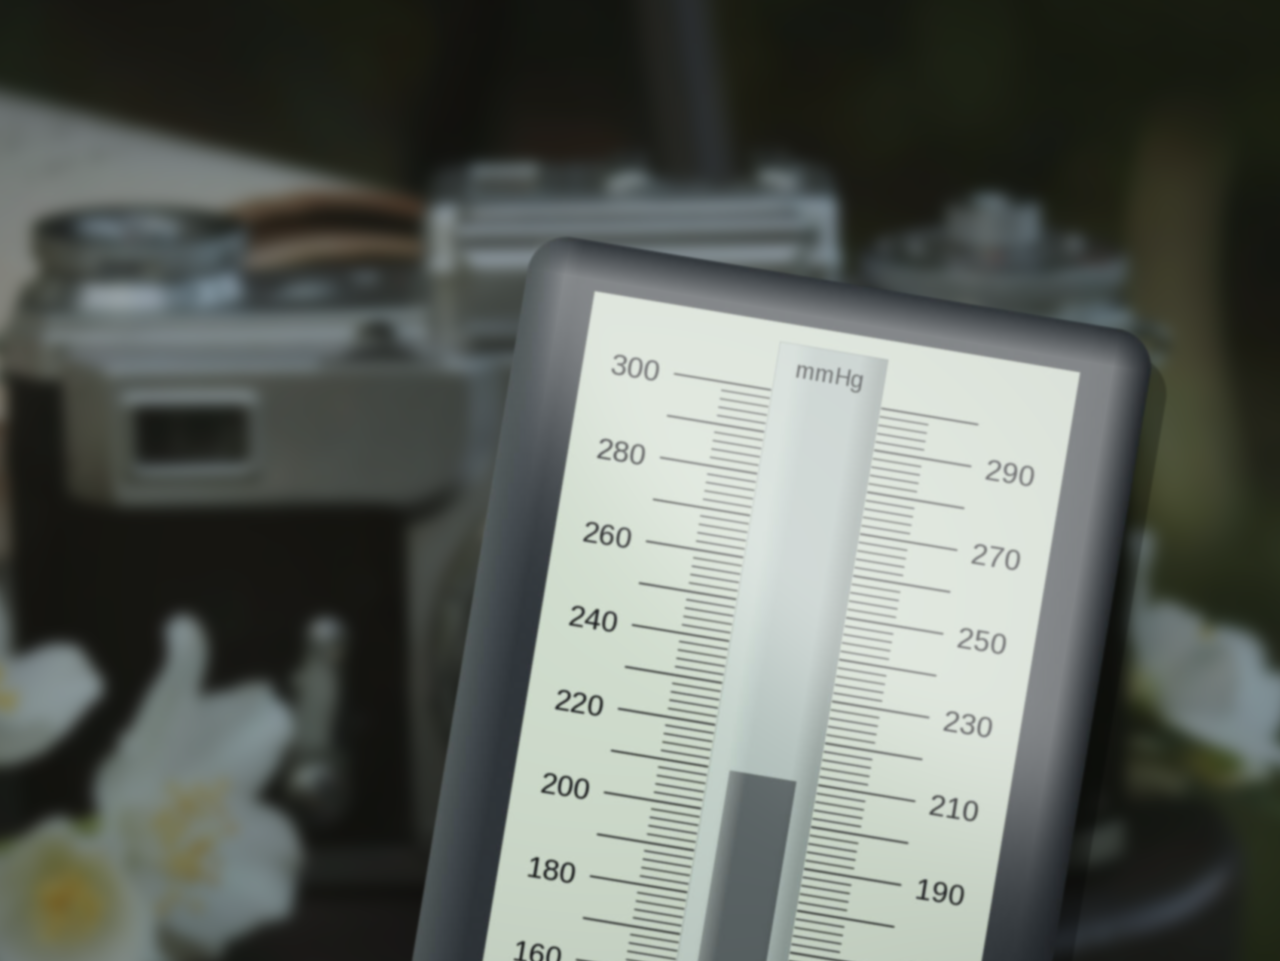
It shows mmHg 210
